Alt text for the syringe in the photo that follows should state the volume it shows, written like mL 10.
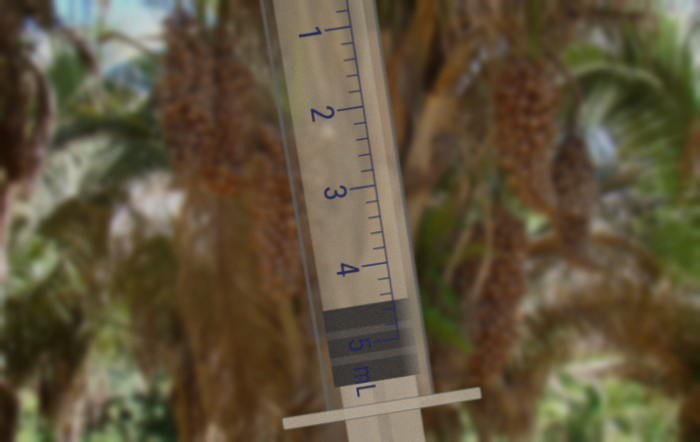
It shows mL 4.5
